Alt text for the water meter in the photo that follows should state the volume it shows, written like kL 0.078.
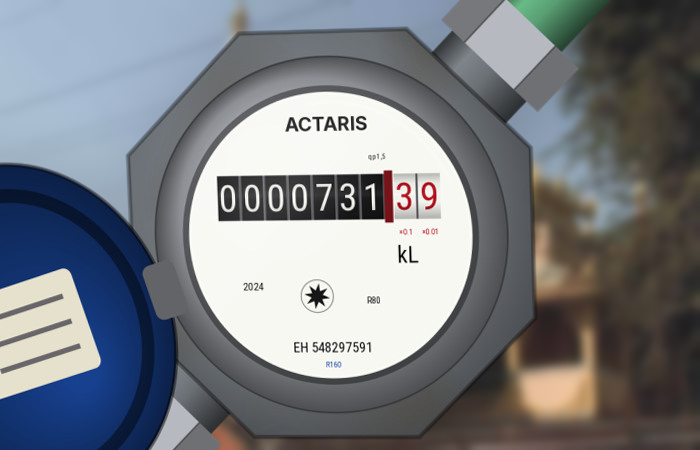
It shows kL 731.39
